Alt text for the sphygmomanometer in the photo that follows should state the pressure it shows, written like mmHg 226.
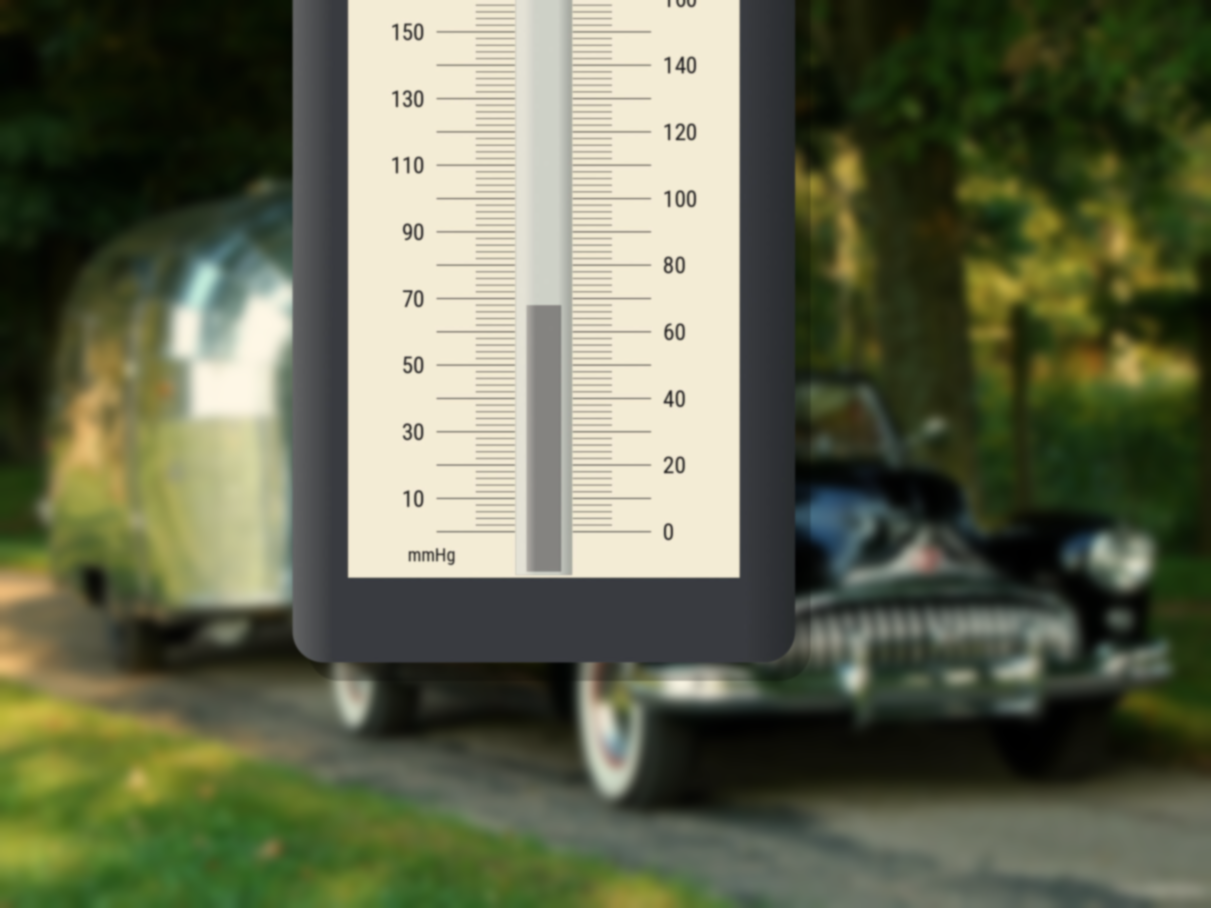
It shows mmHg 68
